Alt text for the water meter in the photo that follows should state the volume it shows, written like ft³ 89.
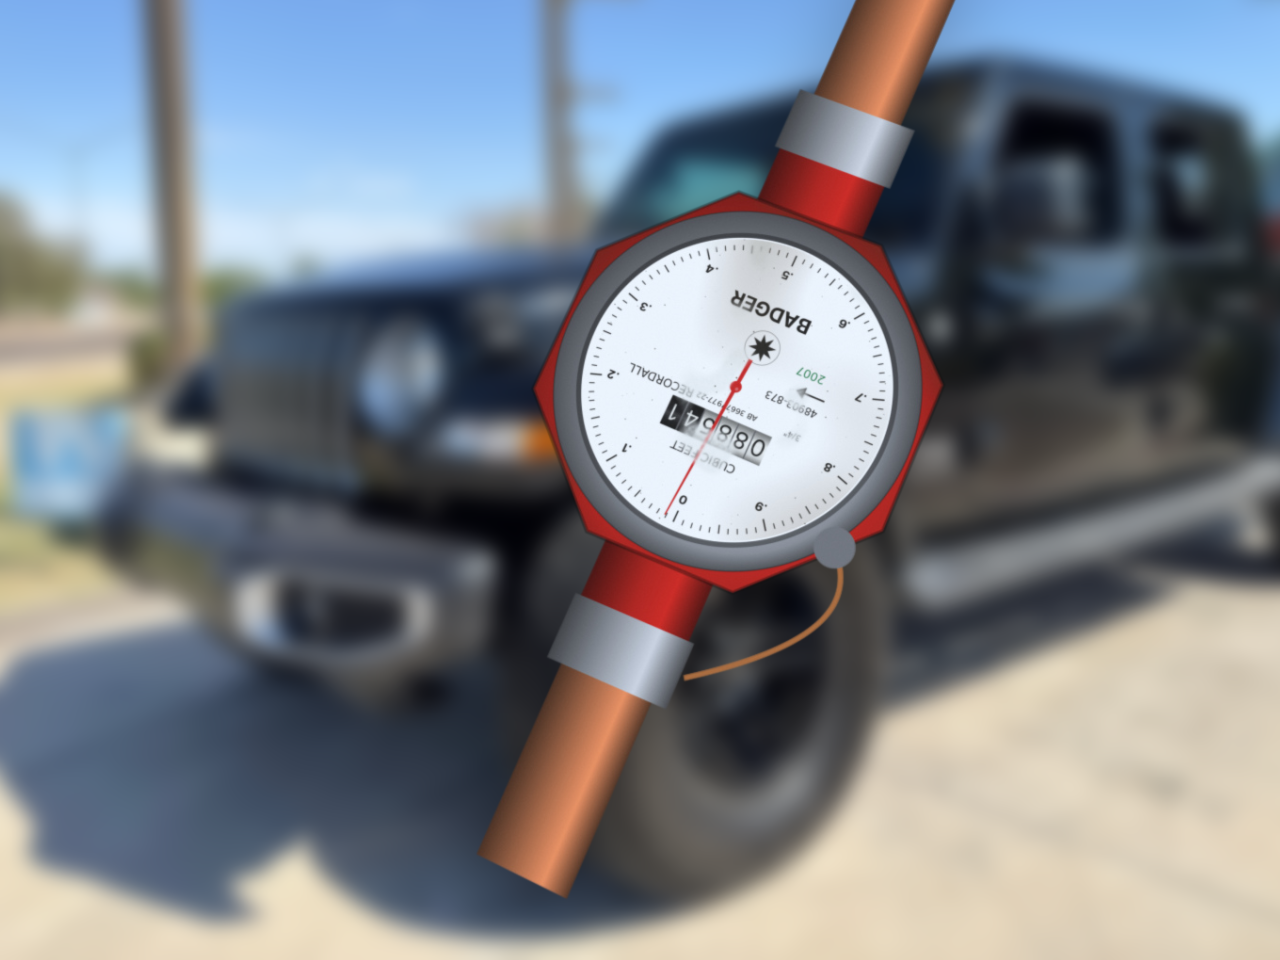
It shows ft³ 88541.01
